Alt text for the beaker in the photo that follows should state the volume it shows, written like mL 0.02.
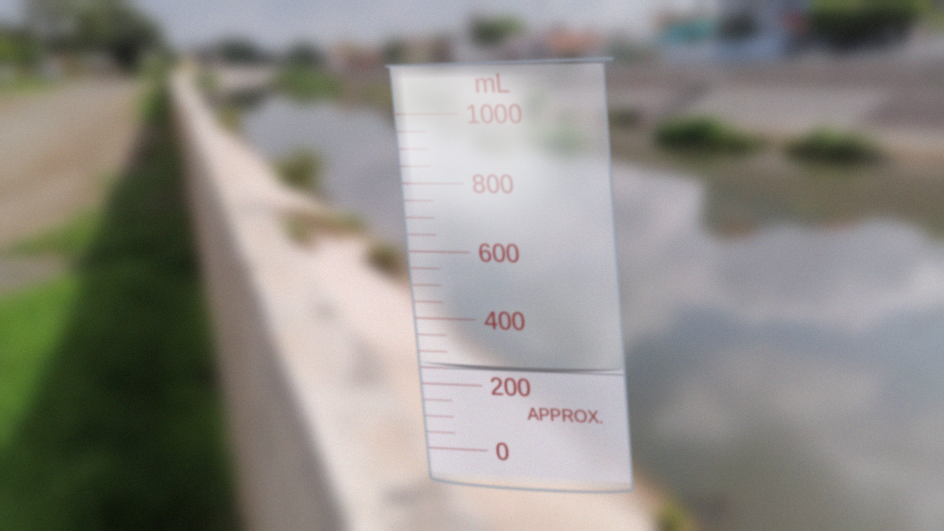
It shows mL 250
